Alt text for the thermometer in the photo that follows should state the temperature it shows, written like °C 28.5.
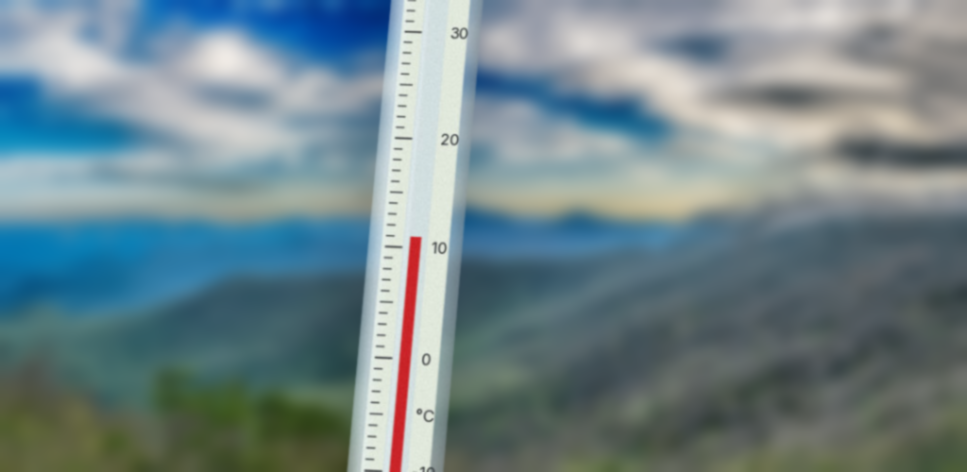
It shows °C 11
